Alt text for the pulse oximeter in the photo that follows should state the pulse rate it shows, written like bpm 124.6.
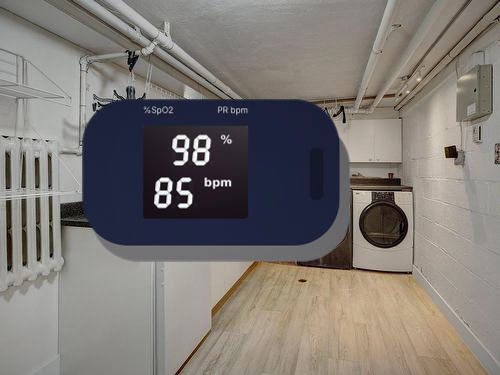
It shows bpm 85
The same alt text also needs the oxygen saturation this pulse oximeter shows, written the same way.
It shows % 98
